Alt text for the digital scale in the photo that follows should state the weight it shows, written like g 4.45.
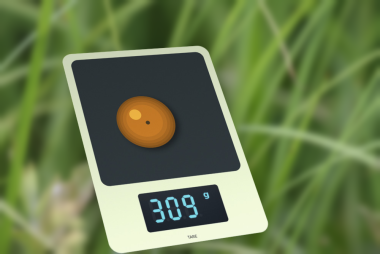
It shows g 309
